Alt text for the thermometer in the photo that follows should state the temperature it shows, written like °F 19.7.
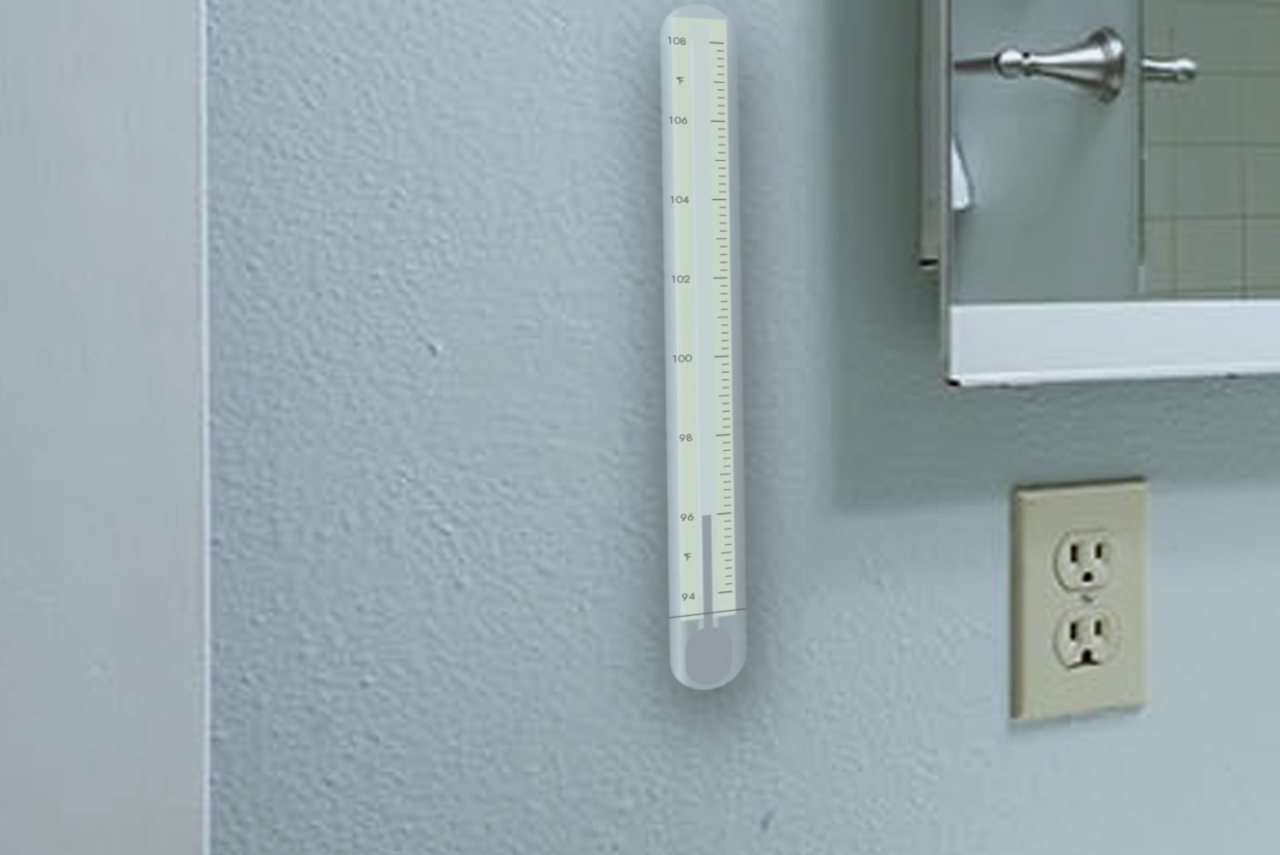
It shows °F 96
